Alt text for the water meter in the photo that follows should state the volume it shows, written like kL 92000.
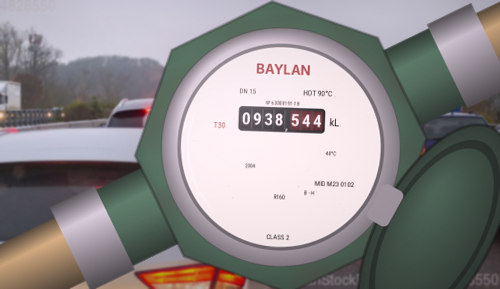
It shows kL 938.544
